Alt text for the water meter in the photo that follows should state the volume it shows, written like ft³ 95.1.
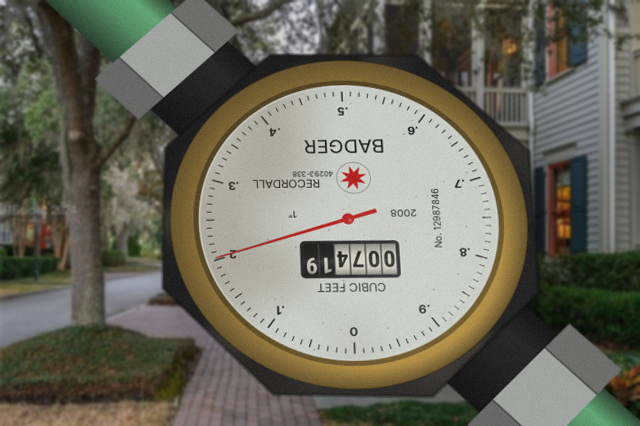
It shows ft³ 7419.20
